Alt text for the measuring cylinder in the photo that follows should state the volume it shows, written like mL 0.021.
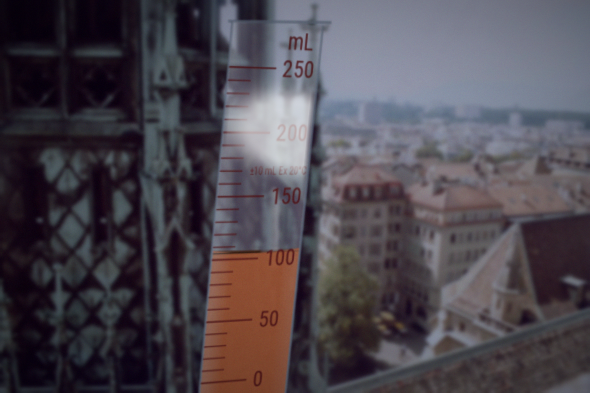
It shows mL 105
